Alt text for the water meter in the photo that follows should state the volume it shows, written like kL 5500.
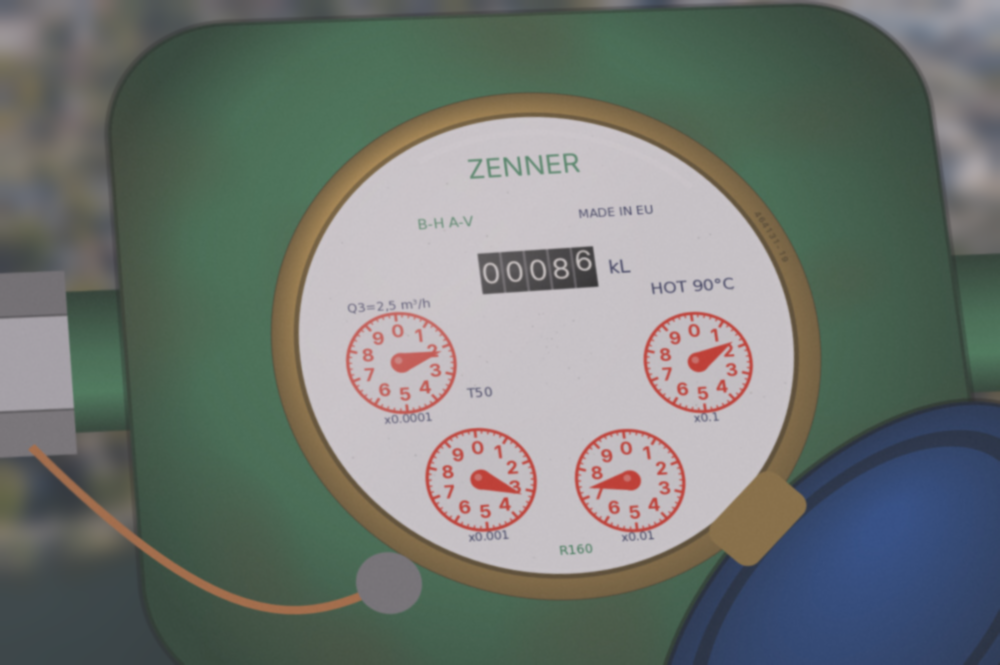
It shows kL 86.1732
